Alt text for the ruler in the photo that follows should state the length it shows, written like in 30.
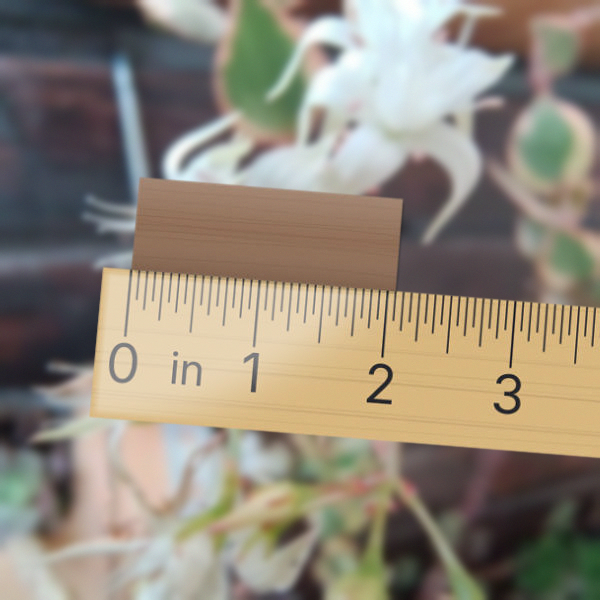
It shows in 2.0625
